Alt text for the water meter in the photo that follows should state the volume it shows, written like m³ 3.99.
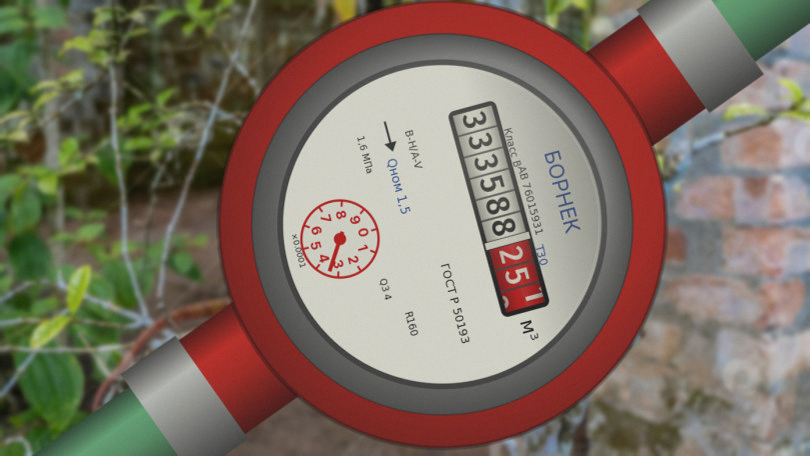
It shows m³ 333588.2513
